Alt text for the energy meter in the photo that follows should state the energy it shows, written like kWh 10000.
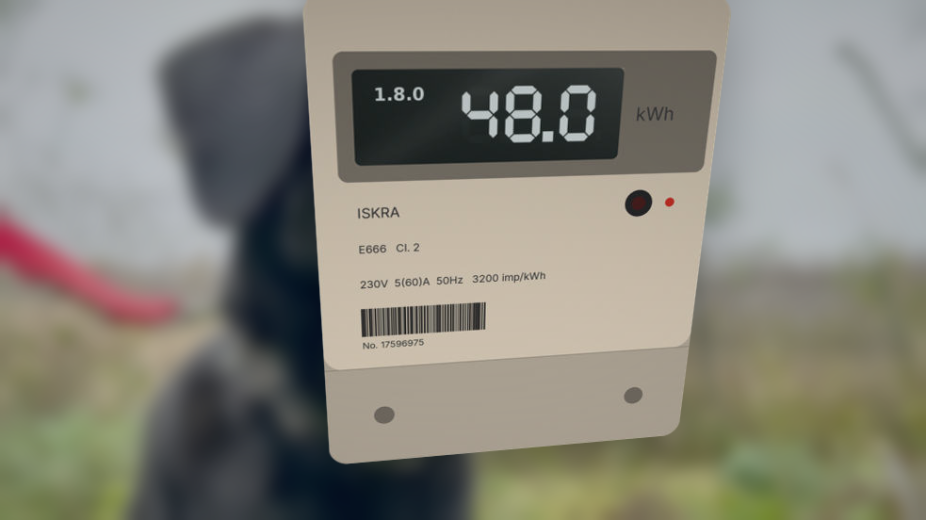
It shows kWh 48.0
